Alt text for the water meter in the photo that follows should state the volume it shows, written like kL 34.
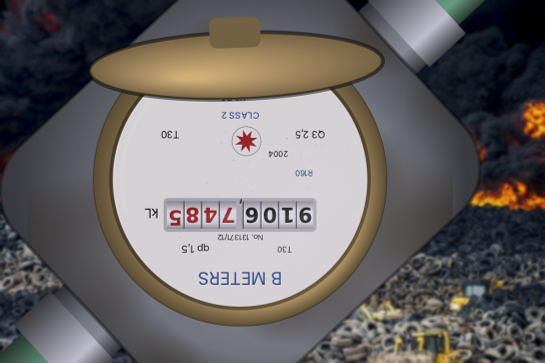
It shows kL 9106.7485
